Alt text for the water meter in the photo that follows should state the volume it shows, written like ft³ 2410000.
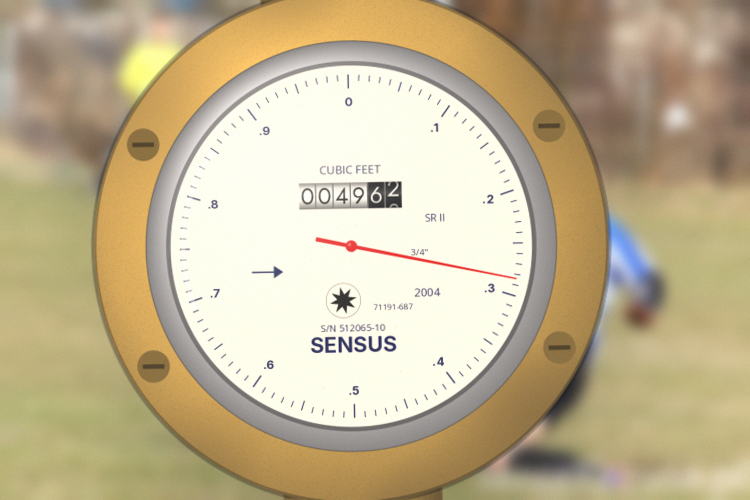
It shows ft³ 4962.28
